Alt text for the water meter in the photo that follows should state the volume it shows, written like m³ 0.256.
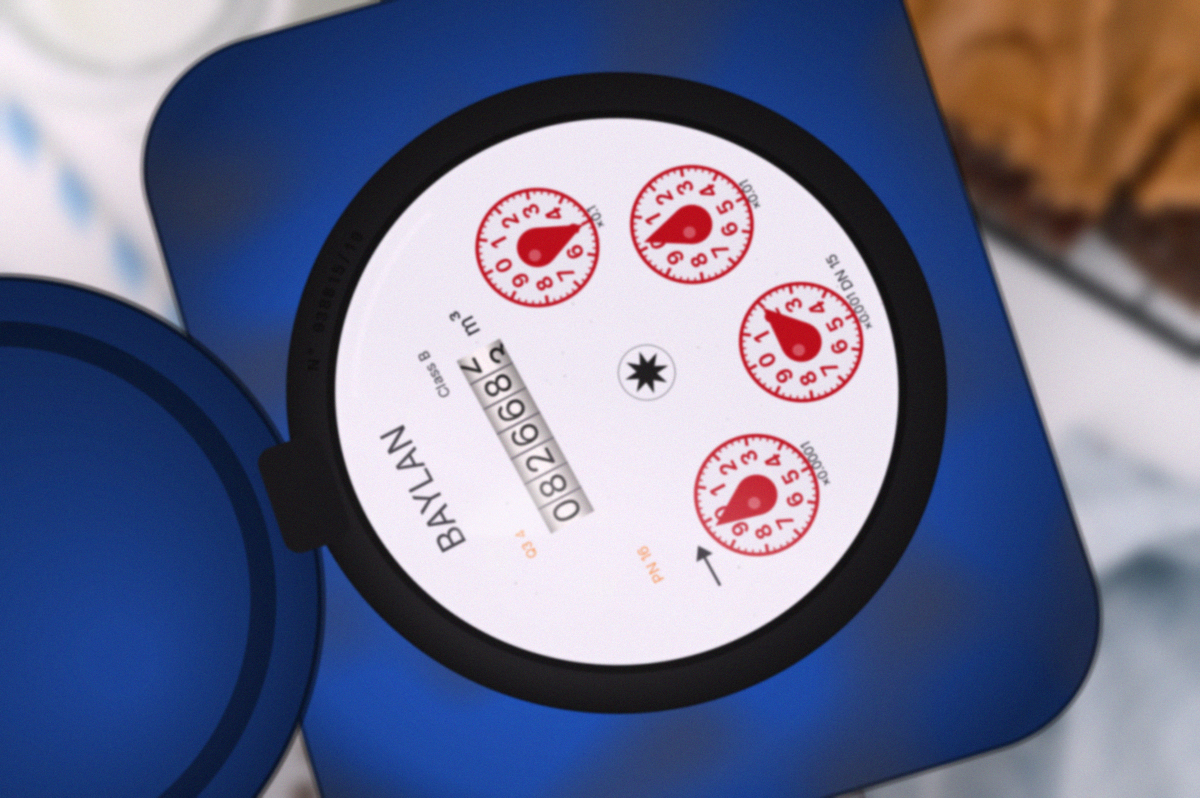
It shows m³ 826682.5019
